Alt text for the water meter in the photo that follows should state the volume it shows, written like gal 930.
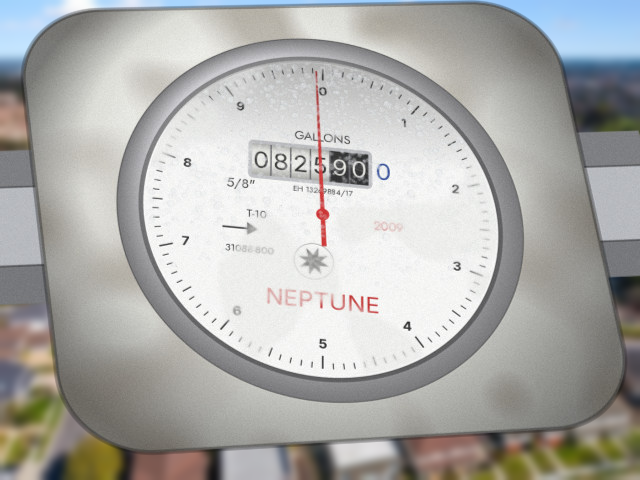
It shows gal 825899.9
